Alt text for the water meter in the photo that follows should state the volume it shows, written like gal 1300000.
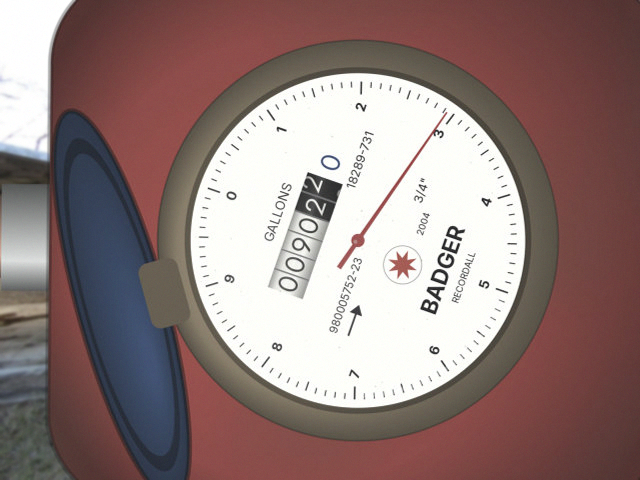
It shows gal 90222.9
